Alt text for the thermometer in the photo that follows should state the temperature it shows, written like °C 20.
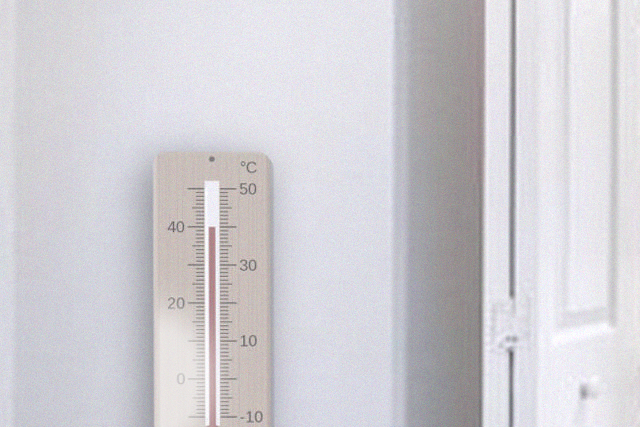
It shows °C 40
